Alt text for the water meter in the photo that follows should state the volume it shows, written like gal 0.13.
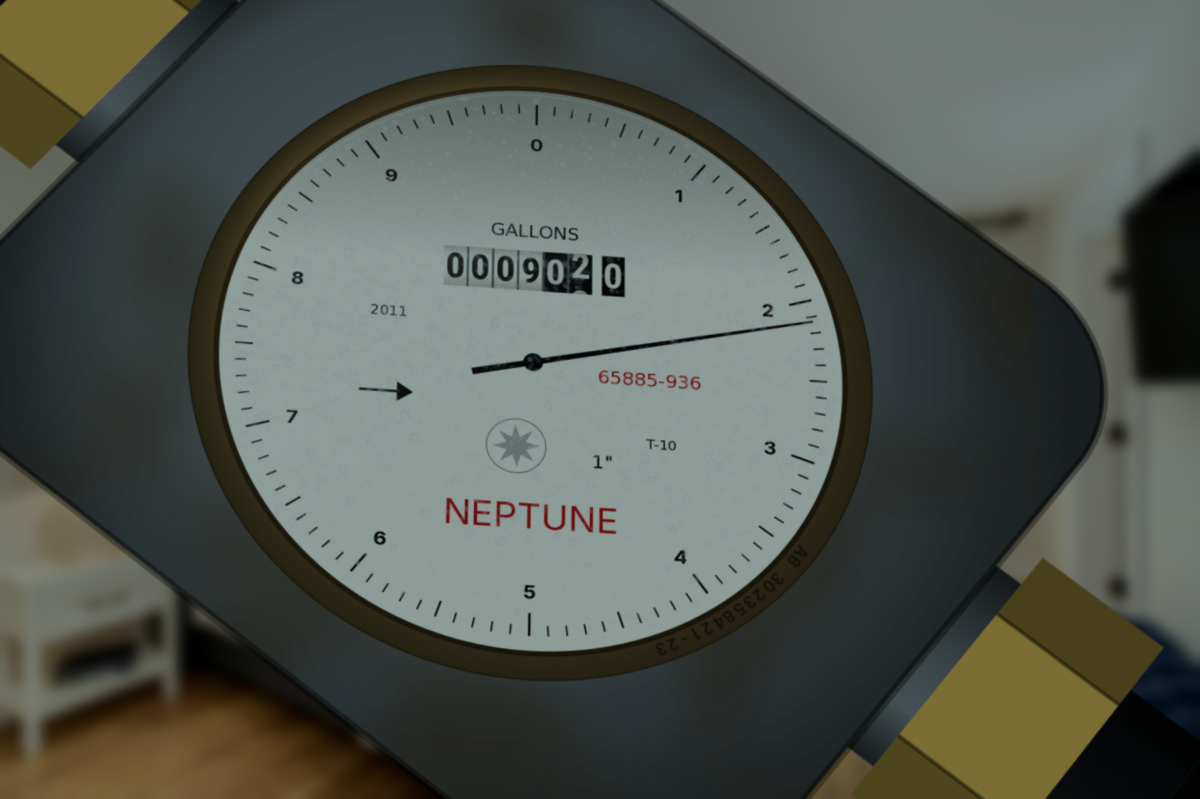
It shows gal 9022.1
